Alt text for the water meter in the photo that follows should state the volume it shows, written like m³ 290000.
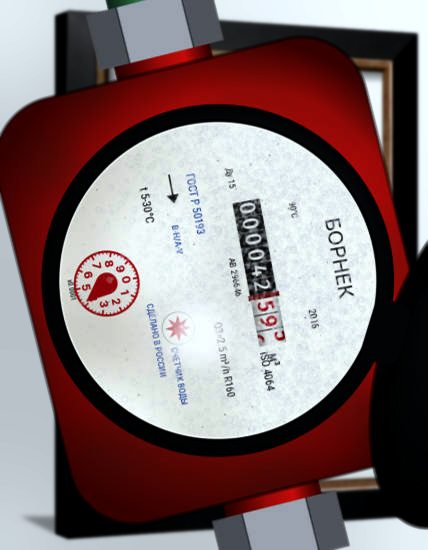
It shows m³ 42.5954
